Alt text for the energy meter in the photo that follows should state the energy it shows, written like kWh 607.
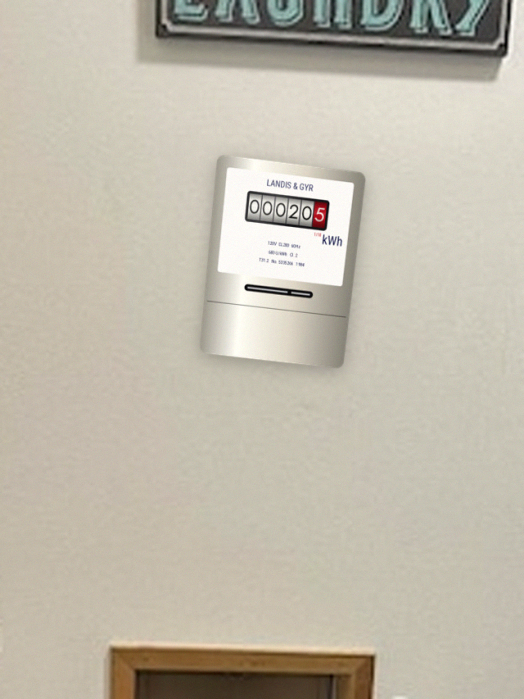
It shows kWh 20.5
